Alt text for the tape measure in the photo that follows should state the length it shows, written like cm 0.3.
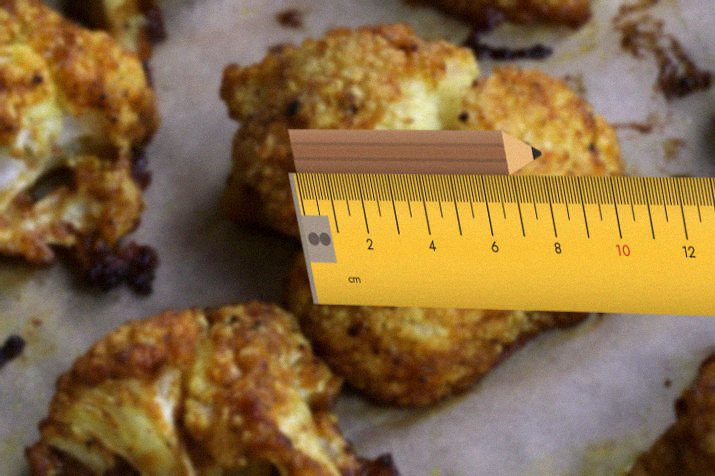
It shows cm 8
